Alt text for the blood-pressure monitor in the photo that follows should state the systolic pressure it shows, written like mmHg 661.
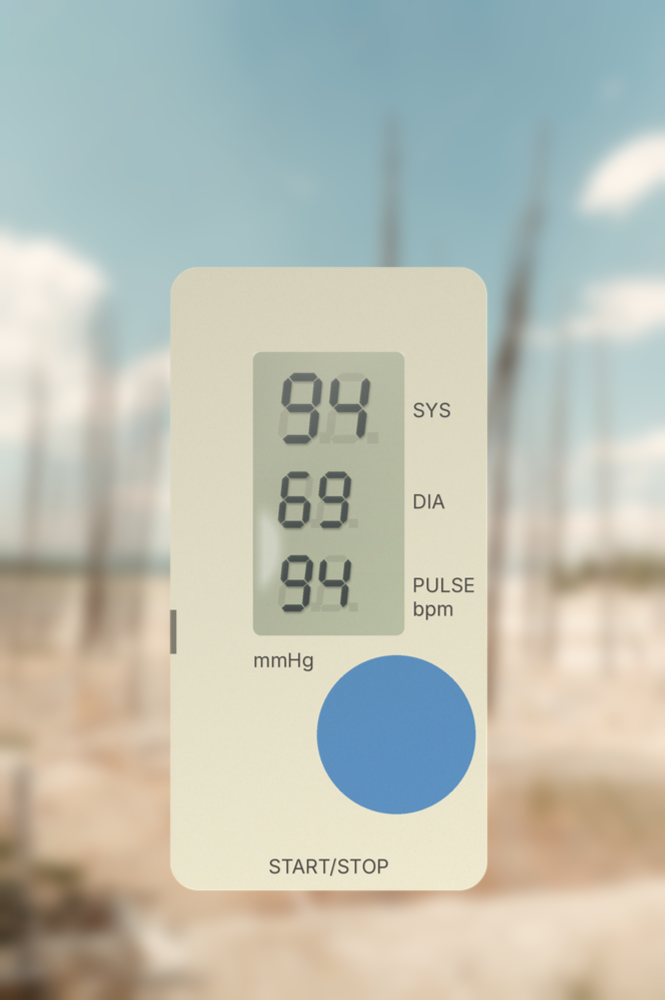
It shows mmHg 94
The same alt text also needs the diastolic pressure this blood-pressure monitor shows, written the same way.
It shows mmHg 69
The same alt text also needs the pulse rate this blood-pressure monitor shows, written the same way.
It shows bpm 94
